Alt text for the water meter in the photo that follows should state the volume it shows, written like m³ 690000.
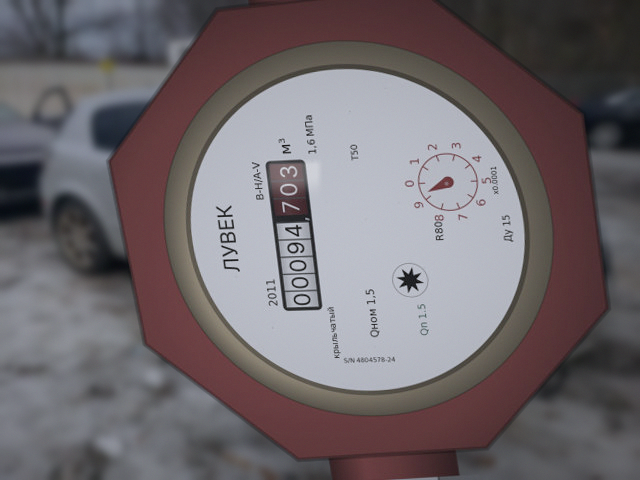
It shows m³ 94.7029
